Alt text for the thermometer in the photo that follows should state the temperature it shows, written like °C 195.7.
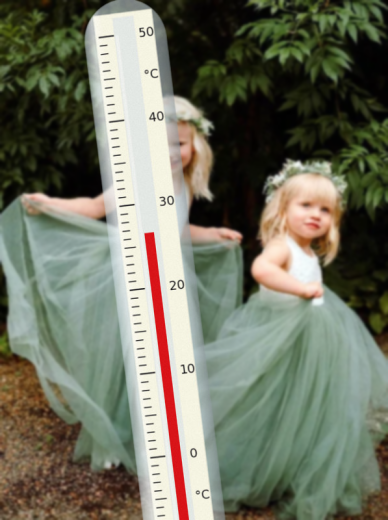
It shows °C 26.5
